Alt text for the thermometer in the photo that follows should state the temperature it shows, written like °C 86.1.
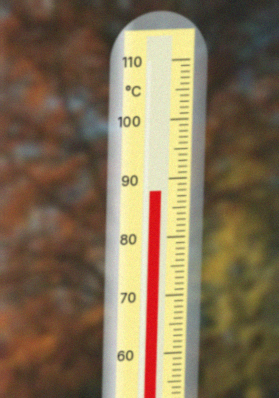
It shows °C 88
